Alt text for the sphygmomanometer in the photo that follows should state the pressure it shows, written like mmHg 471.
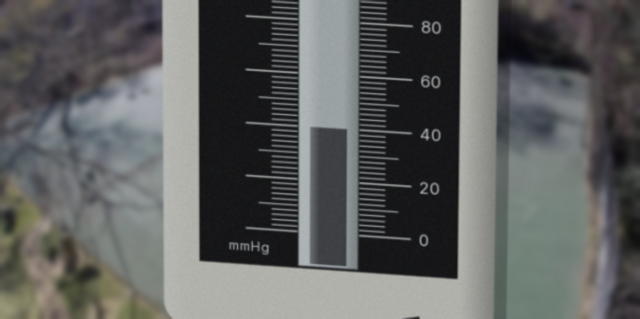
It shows mmHg 40
